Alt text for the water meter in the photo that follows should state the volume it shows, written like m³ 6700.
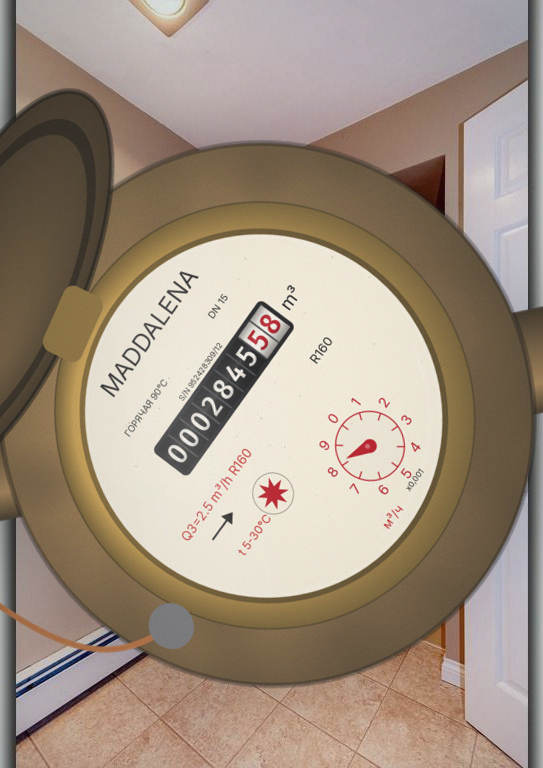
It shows m³ 2845.588
